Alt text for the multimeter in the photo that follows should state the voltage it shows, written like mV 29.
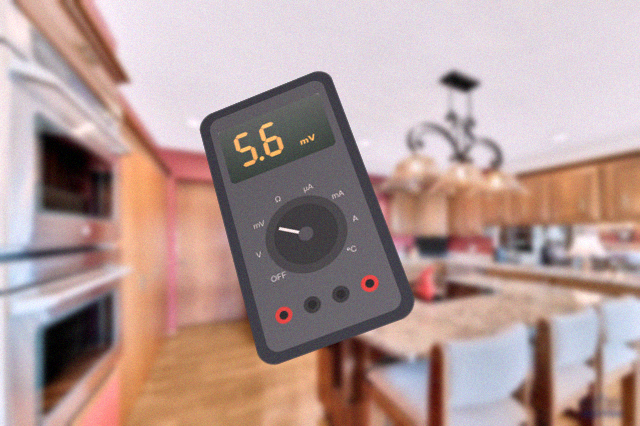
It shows mV 5.6
